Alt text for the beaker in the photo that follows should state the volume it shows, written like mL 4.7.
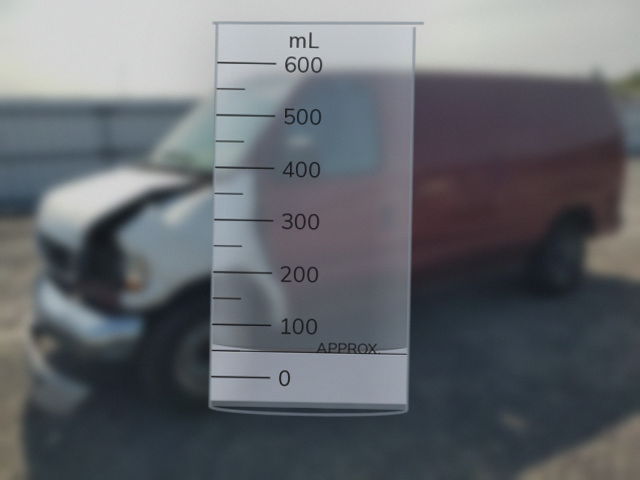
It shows mL 50
